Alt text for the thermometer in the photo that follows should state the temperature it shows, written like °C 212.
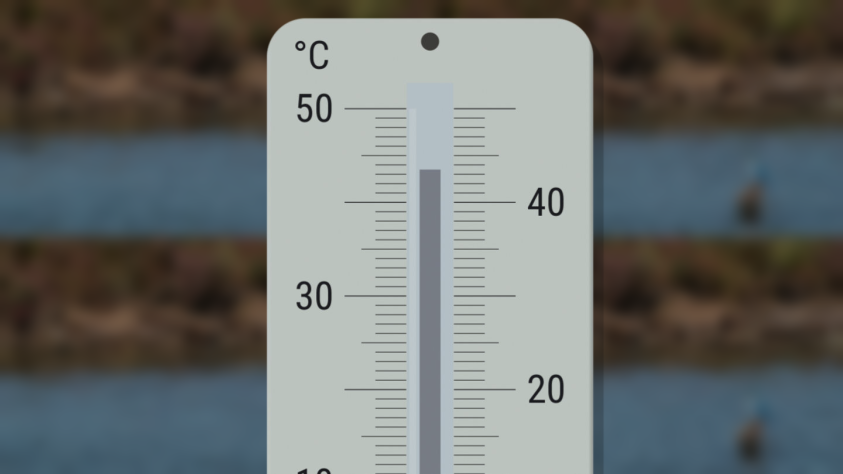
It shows °C 43.5
